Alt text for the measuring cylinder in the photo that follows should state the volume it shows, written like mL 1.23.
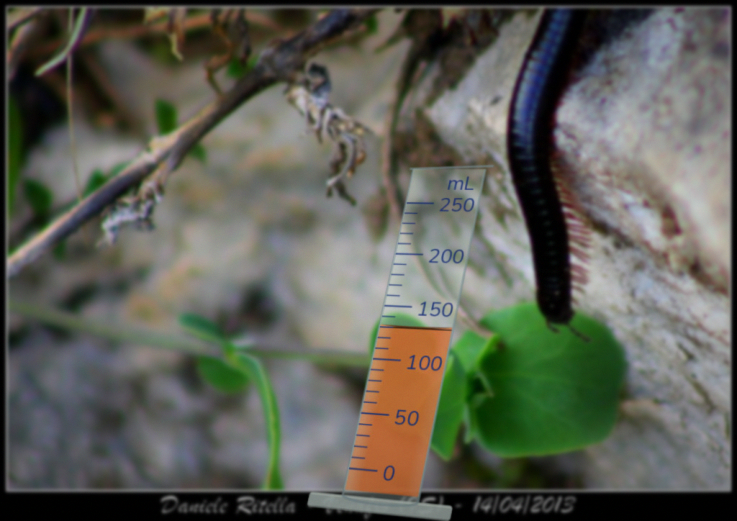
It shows mL 130
